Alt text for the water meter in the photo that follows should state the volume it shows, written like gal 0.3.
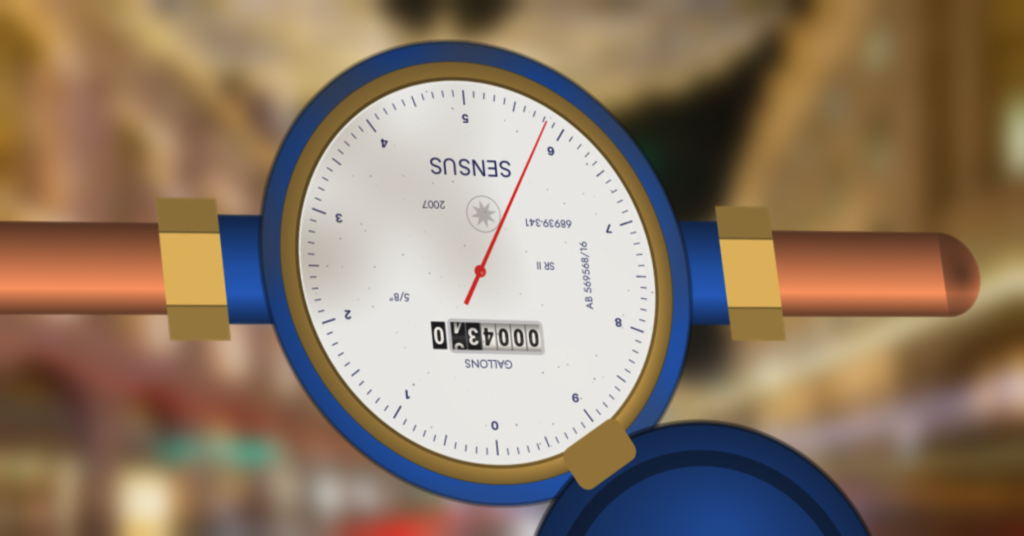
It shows gal 4335.8
